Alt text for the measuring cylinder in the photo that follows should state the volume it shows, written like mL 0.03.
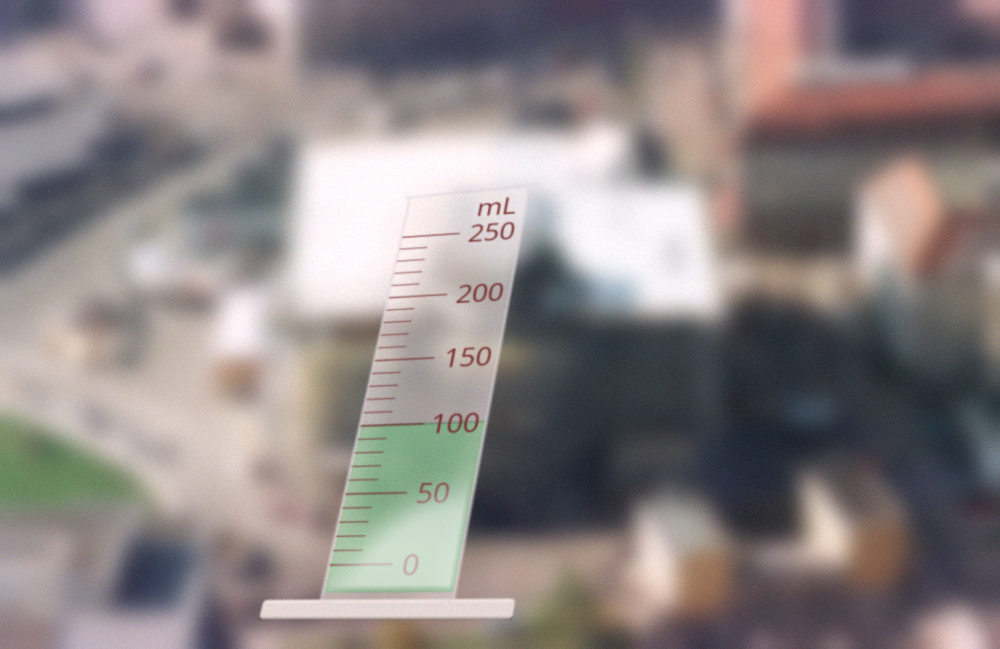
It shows mL 100
